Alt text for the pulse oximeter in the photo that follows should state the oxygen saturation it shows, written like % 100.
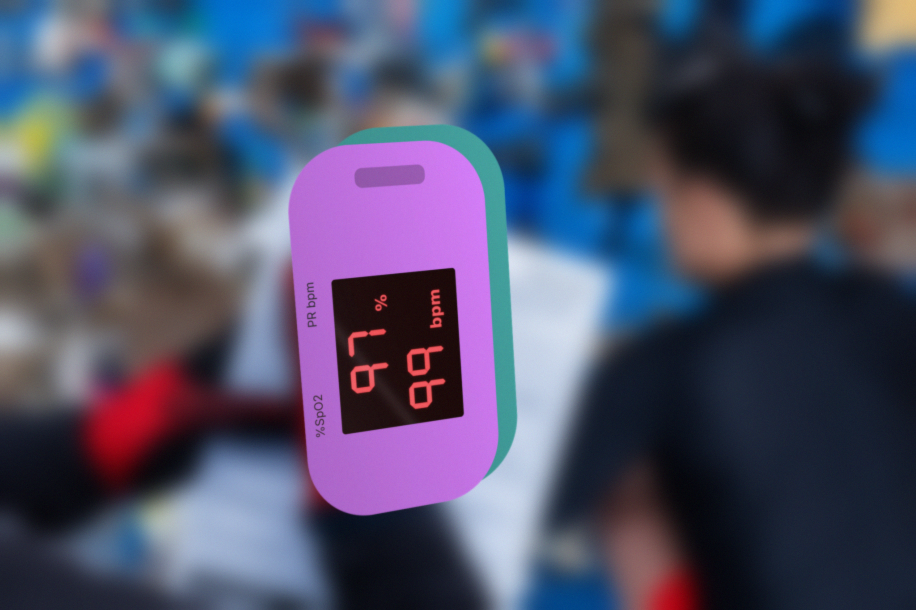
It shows % 97
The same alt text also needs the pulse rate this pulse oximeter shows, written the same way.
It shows bpm 99
